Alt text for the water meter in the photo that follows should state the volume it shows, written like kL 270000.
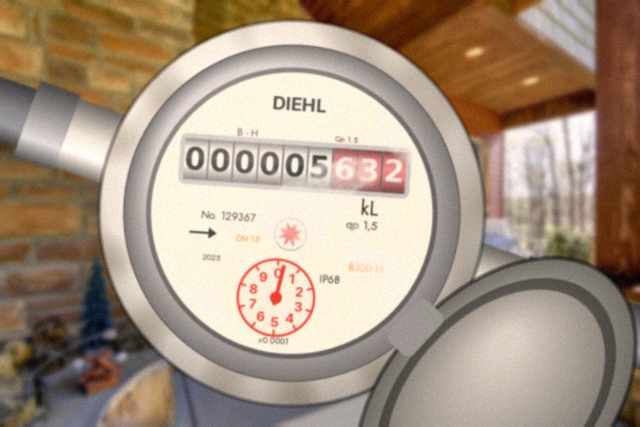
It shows kL 5.6320
